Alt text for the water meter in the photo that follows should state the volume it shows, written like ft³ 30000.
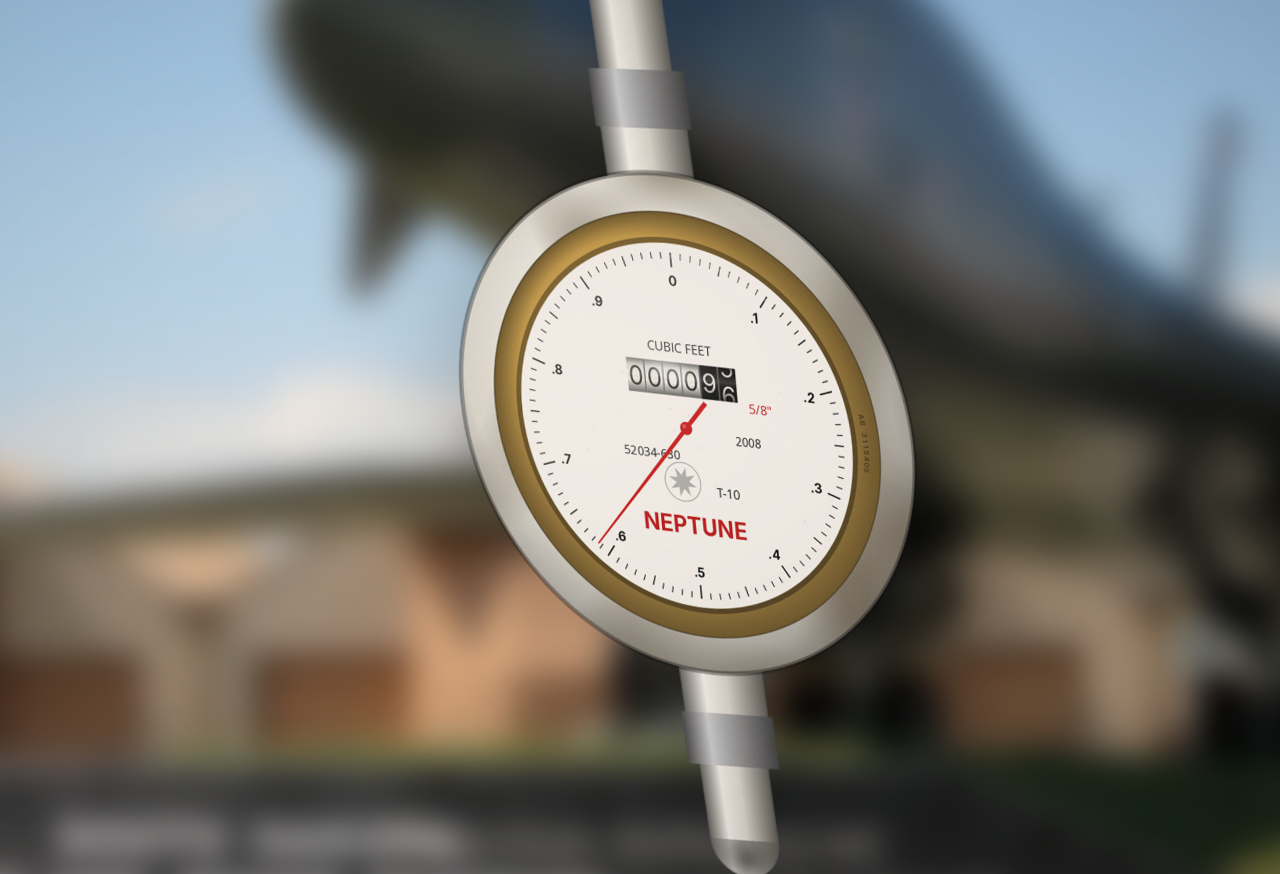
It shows ft³ 95.61
